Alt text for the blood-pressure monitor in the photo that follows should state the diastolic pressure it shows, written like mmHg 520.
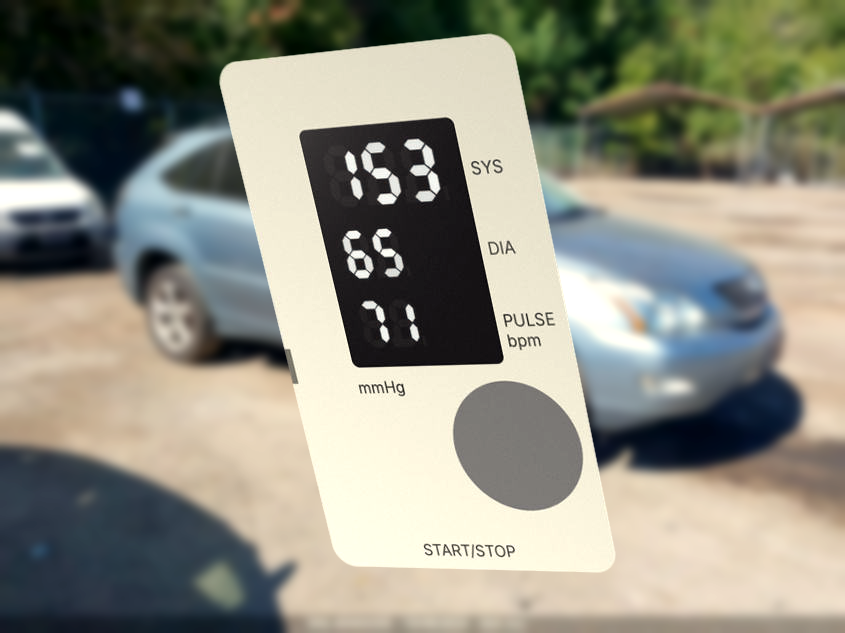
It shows mmHg 65
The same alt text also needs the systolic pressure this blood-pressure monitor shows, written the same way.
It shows mmHg 153
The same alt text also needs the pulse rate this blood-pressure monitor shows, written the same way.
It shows bpm 71
